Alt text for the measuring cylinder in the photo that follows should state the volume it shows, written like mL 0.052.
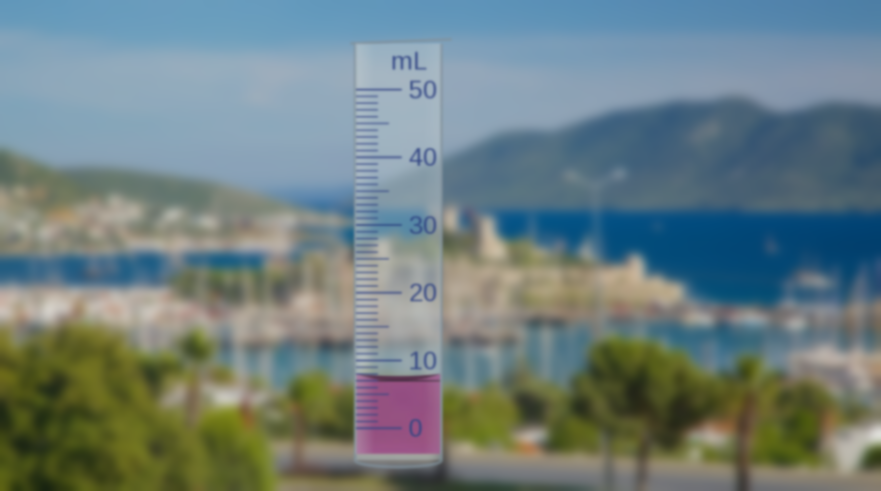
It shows mL 7
